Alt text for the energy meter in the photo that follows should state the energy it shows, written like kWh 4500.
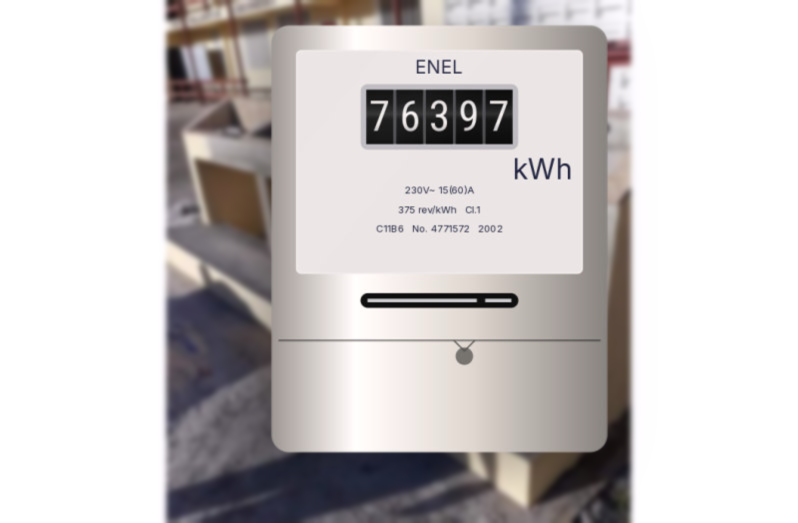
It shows kWh 76397
